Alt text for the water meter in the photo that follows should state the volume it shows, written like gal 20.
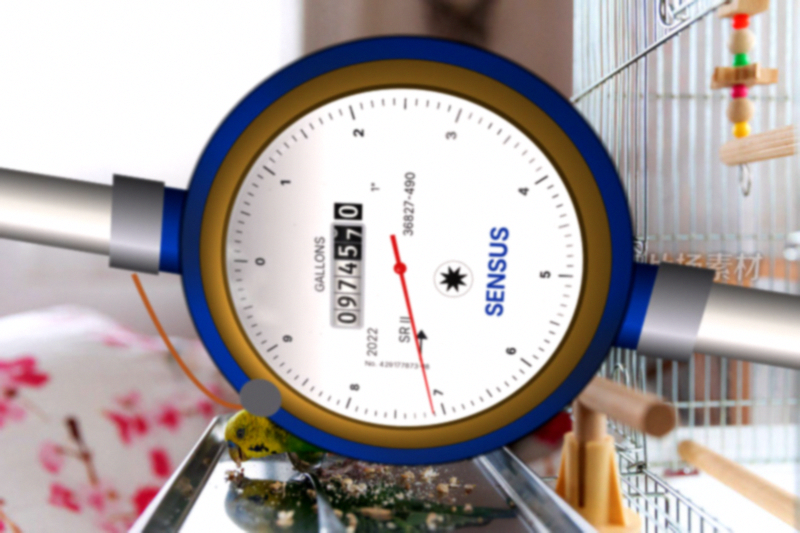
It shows gal 974567.1
